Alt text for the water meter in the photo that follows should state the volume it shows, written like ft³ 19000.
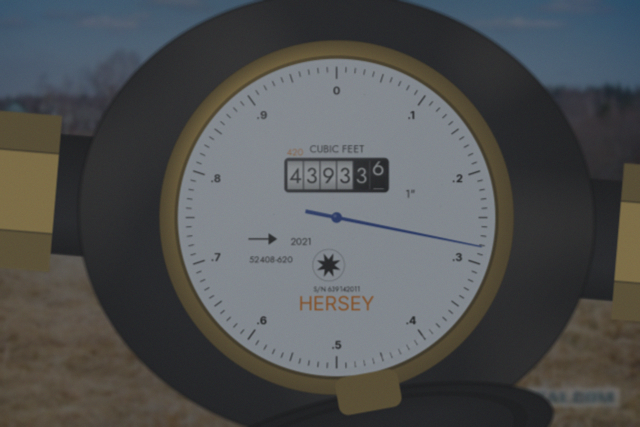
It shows ft³ 439336.28
